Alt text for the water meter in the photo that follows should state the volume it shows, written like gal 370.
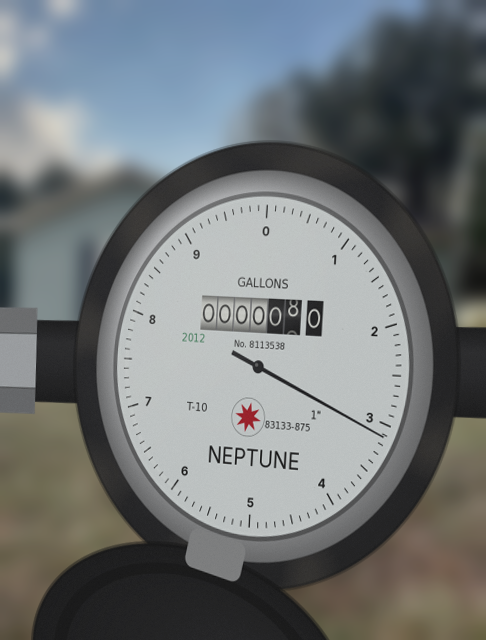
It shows gal 83.1
